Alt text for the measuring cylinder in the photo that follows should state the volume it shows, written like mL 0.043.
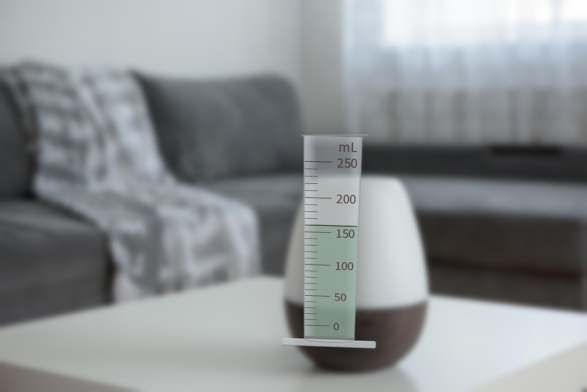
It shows mL 160
